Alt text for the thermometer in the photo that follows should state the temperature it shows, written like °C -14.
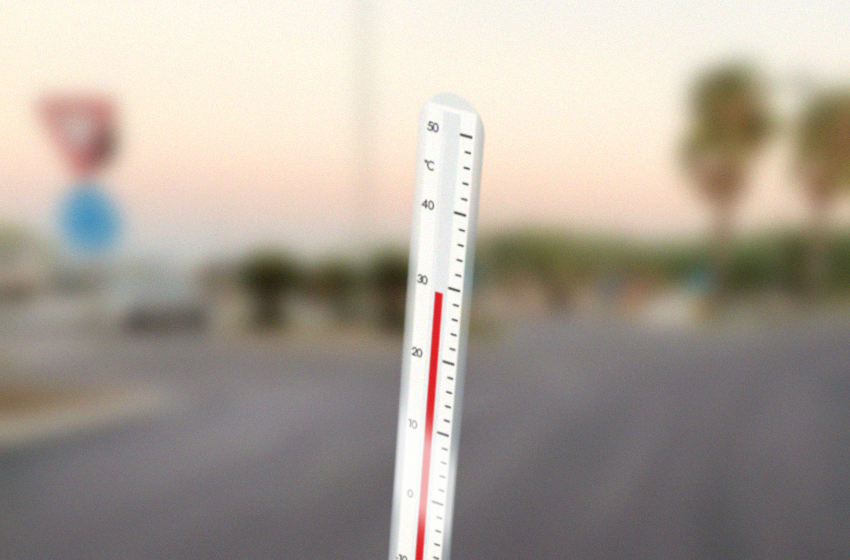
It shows °C 29
